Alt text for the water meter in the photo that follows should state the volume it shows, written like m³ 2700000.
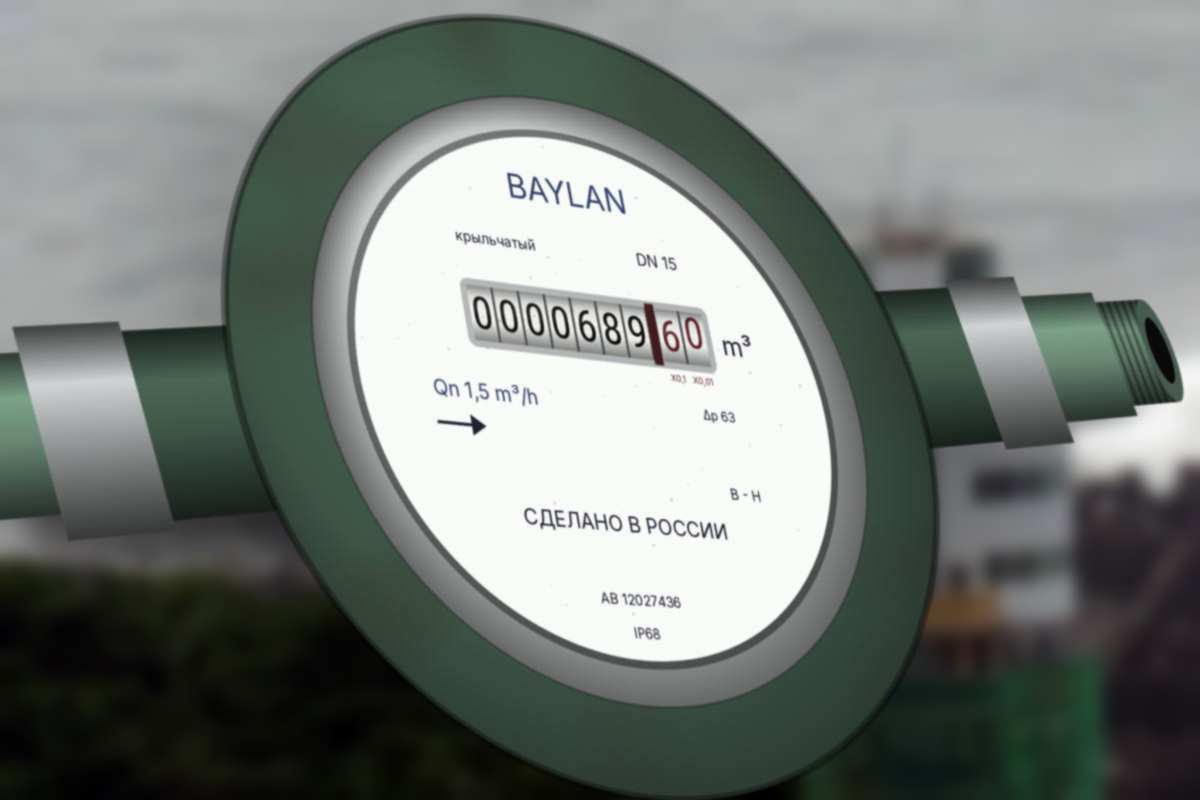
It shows m³ 689.60
